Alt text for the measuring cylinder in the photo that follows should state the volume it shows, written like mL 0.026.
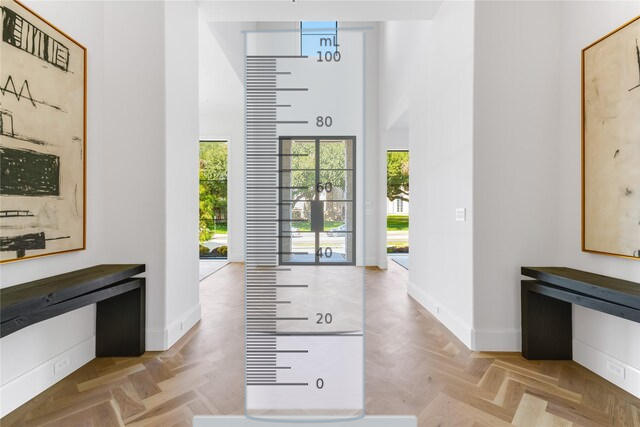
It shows mL 15
